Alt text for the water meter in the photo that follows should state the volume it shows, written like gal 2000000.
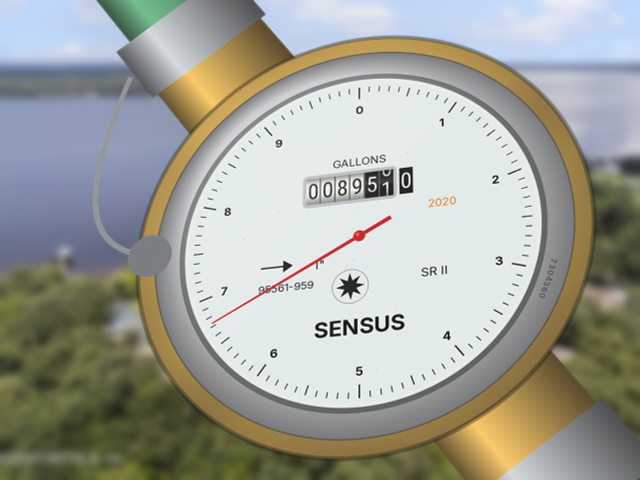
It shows gal 89506.7
